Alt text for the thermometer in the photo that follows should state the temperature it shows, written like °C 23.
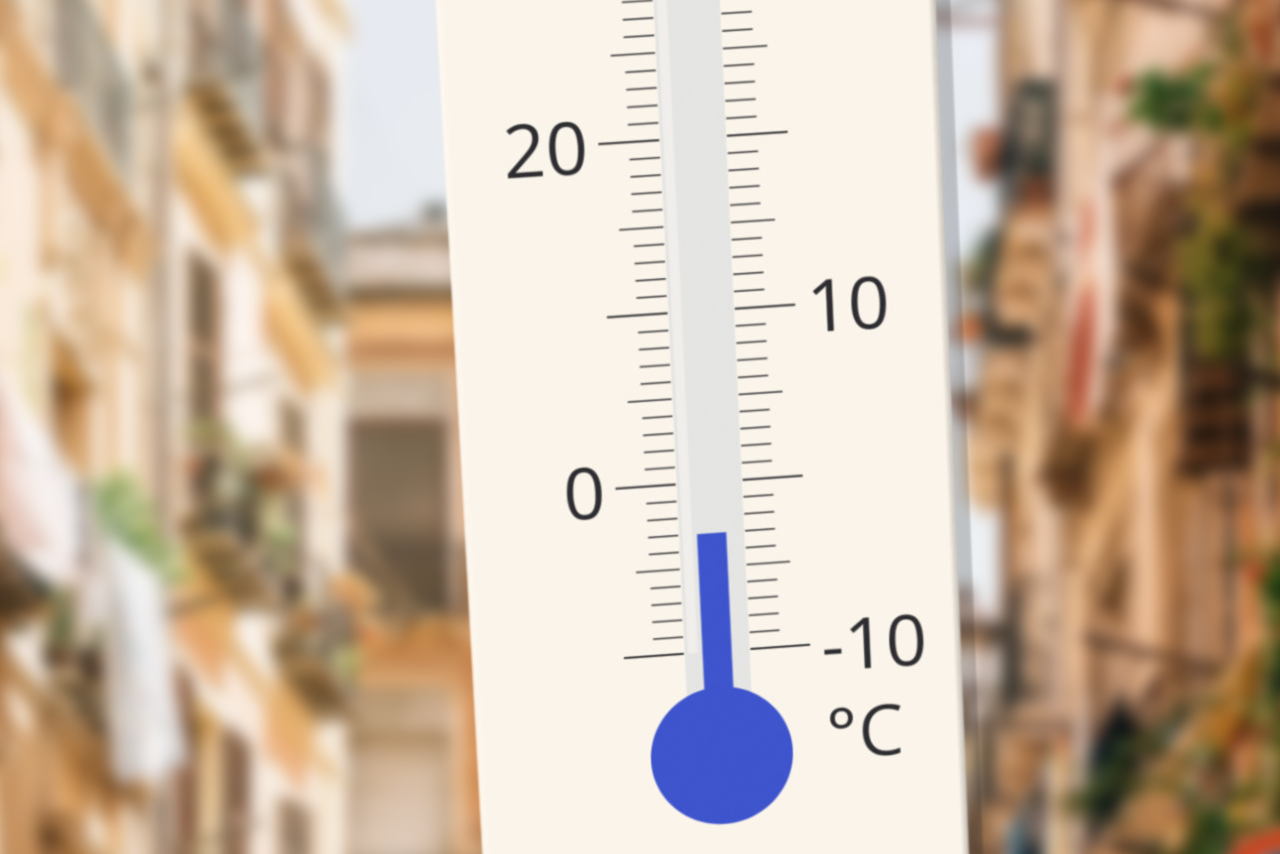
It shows °C -3
